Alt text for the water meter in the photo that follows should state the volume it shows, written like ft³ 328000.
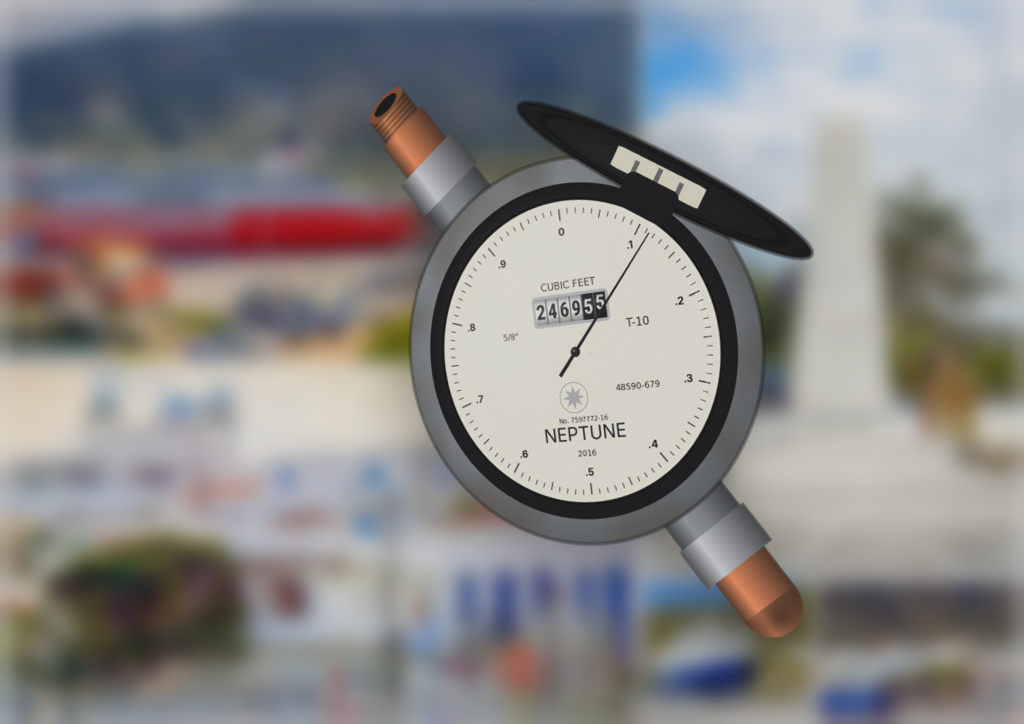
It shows ft³ 246955.11
